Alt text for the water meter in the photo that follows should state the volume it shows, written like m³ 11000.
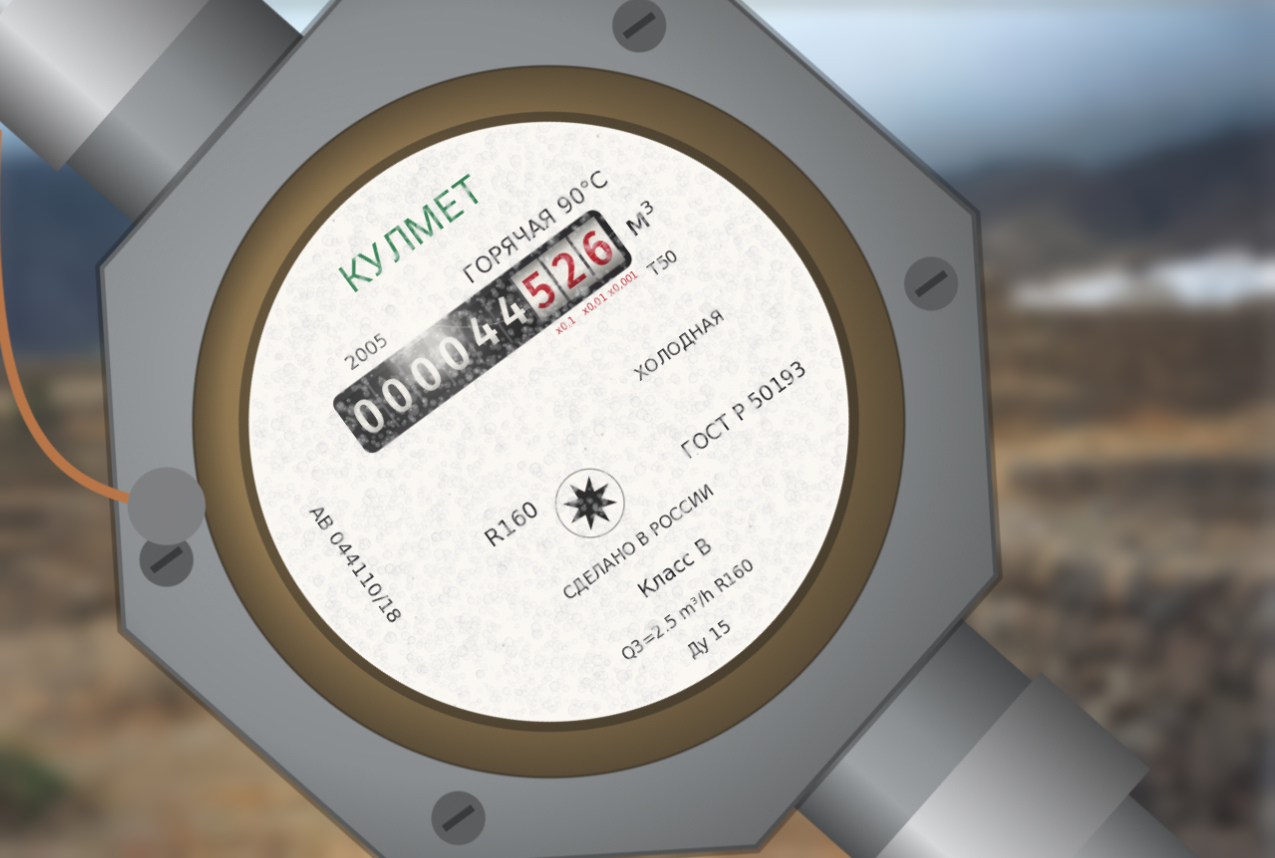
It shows m³ 44.526
